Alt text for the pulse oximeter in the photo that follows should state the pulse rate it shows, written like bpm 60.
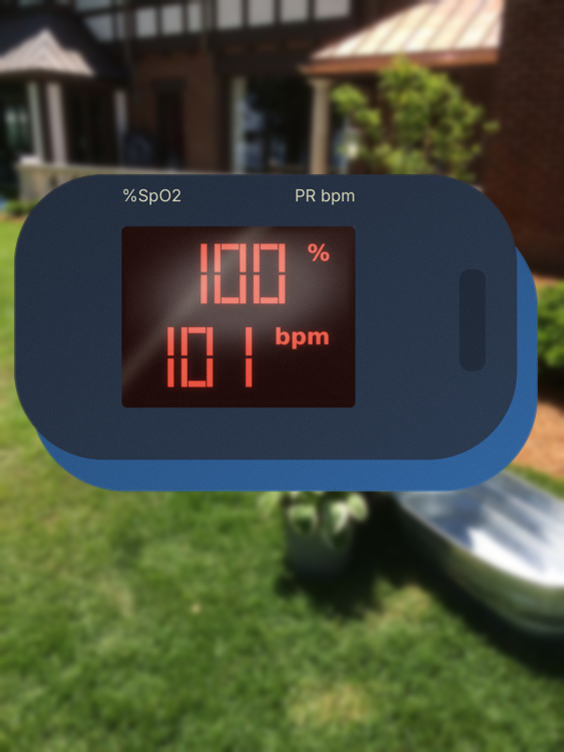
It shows bpm 101
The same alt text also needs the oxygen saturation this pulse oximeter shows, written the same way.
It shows % 100
